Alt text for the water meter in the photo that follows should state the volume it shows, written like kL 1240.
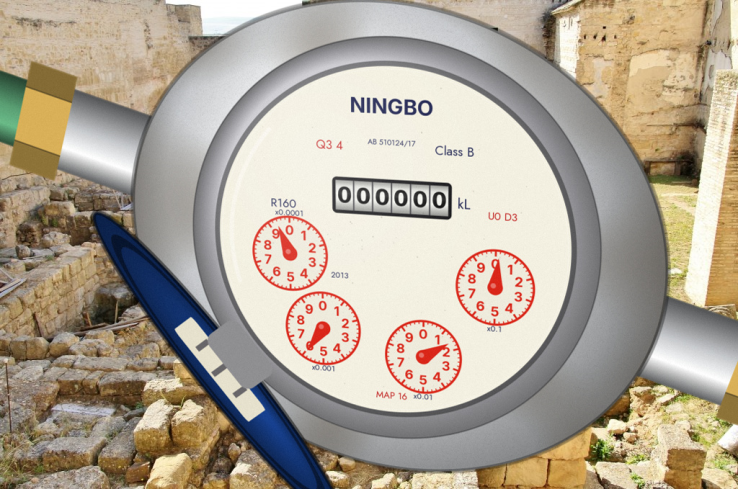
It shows kL 0.0159
